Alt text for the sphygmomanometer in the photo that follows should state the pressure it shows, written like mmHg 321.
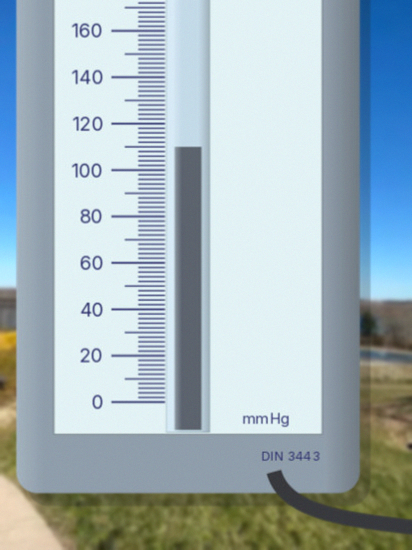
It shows mmHg 110
